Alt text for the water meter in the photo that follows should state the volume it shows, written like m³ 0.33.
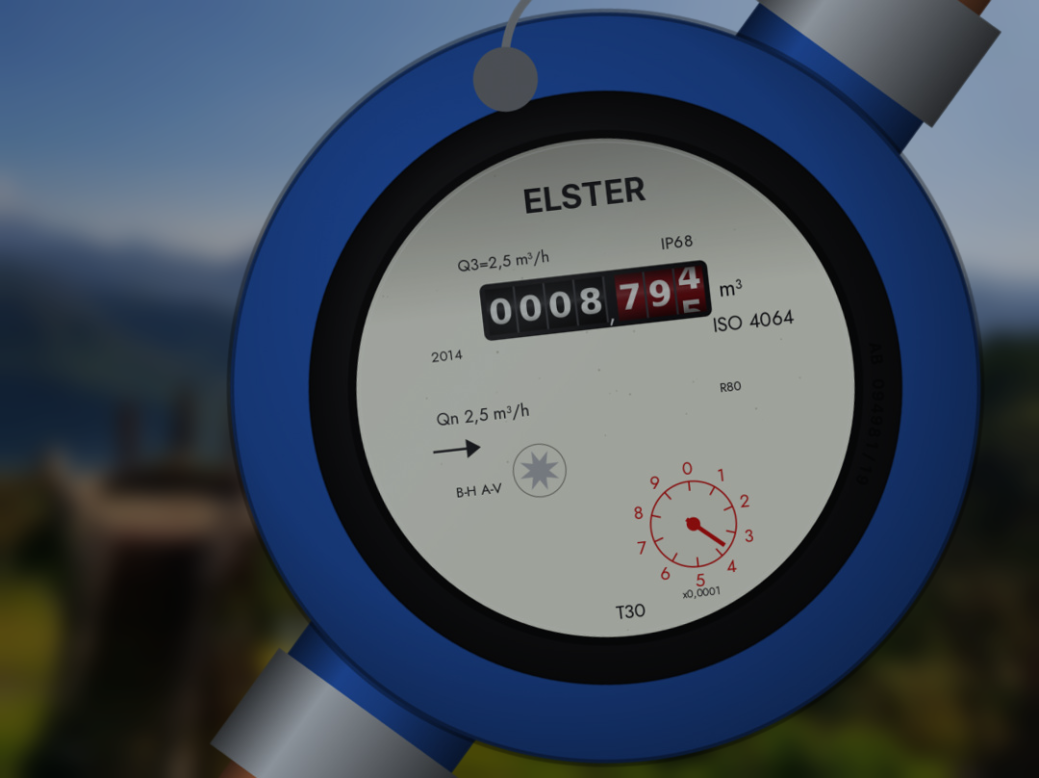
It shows m³ 8.7943
